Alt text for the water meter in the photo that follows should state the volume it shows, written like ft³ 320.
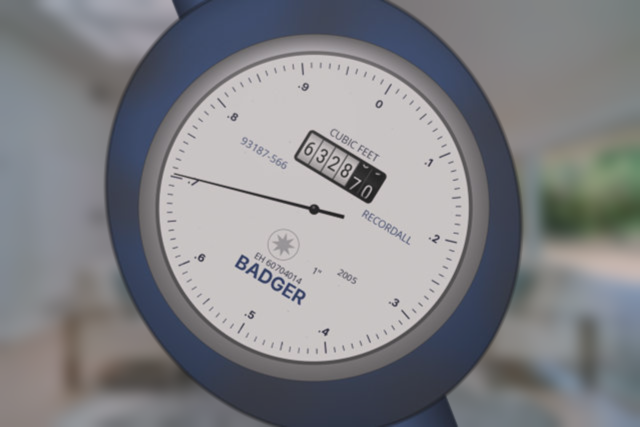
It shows ft³ 632869.70
